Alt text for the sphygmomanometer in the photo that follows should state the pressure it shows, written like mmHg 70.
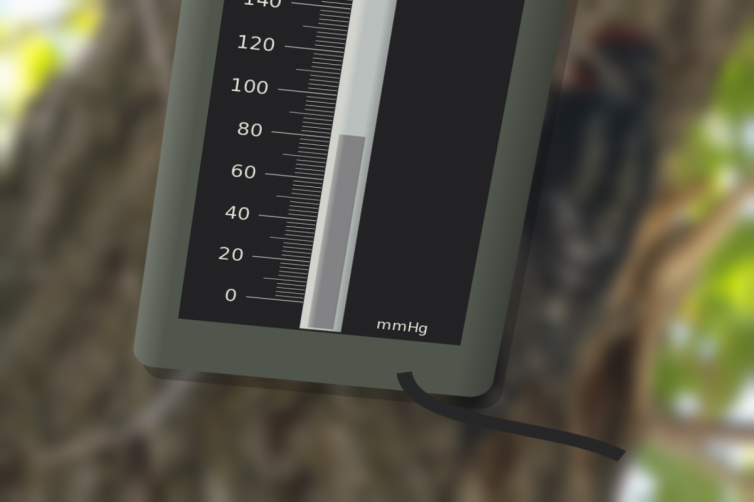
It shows mmHg 82
